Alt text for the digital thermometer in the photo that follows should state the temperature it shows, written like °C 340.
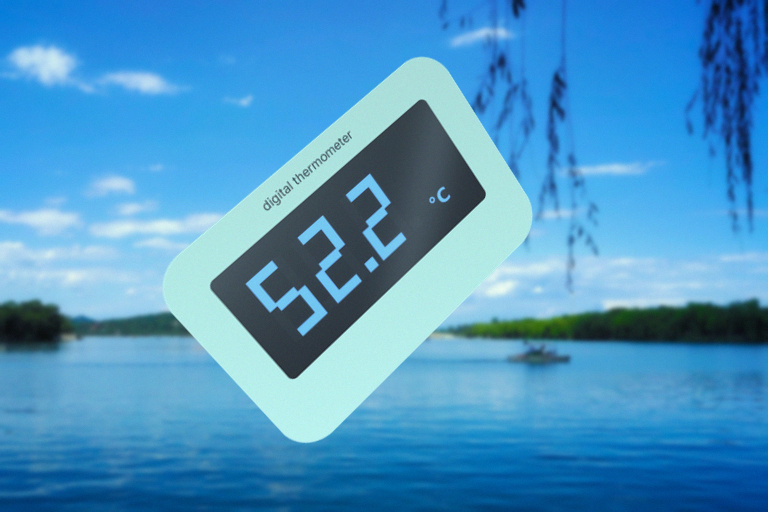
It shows °C 52.2
